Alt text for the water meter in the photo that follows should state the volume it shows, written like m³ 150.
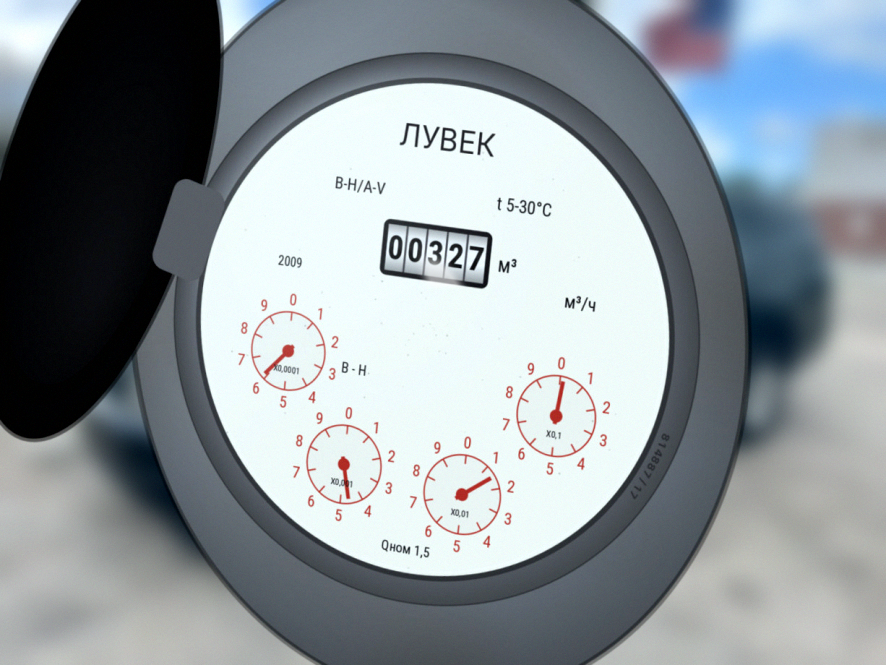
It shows m³ 327.0146
